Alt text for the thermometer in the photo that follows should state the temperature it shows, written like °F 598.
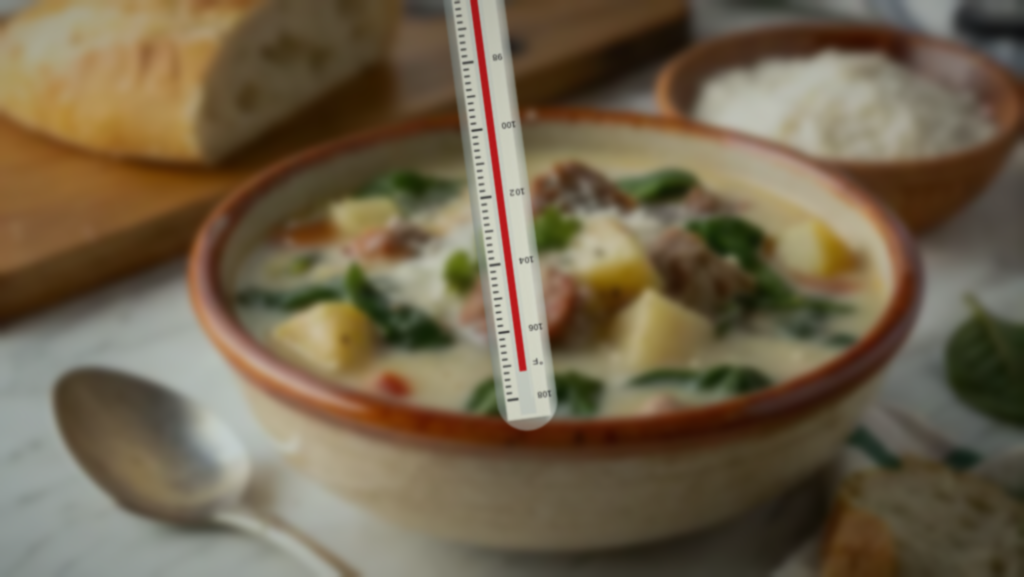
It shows °F 107.2
